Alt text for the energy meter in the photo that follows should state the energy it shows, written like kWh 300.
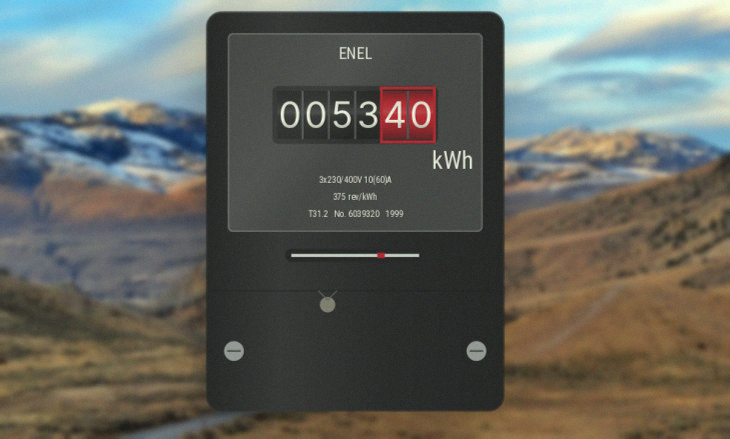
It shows kWh 53.40
